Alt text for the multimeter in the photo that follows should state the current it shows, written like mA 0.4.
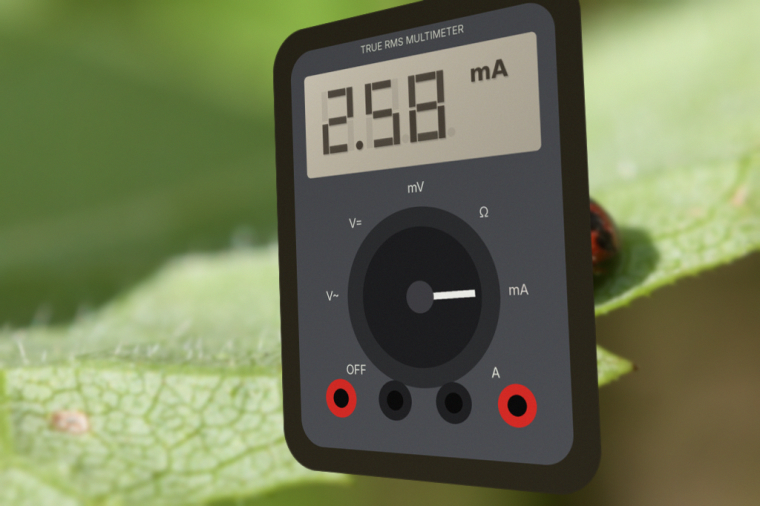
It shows mA 2.58
